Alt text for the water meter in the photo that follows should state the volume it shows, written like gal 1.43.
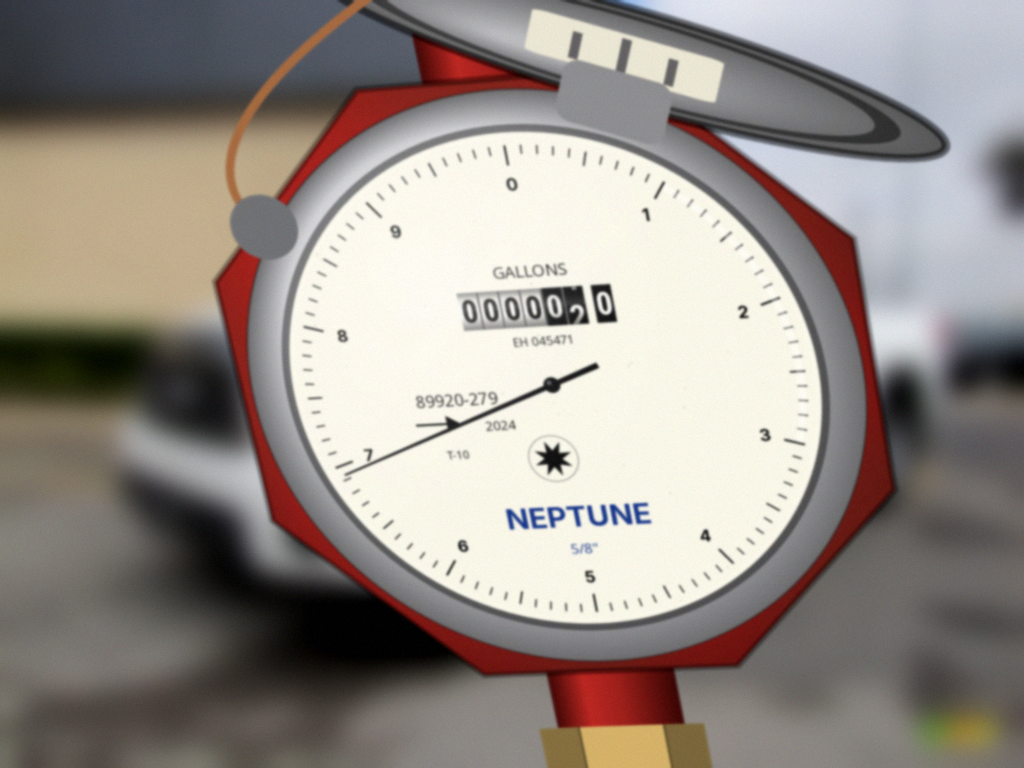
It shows gal 16.9
